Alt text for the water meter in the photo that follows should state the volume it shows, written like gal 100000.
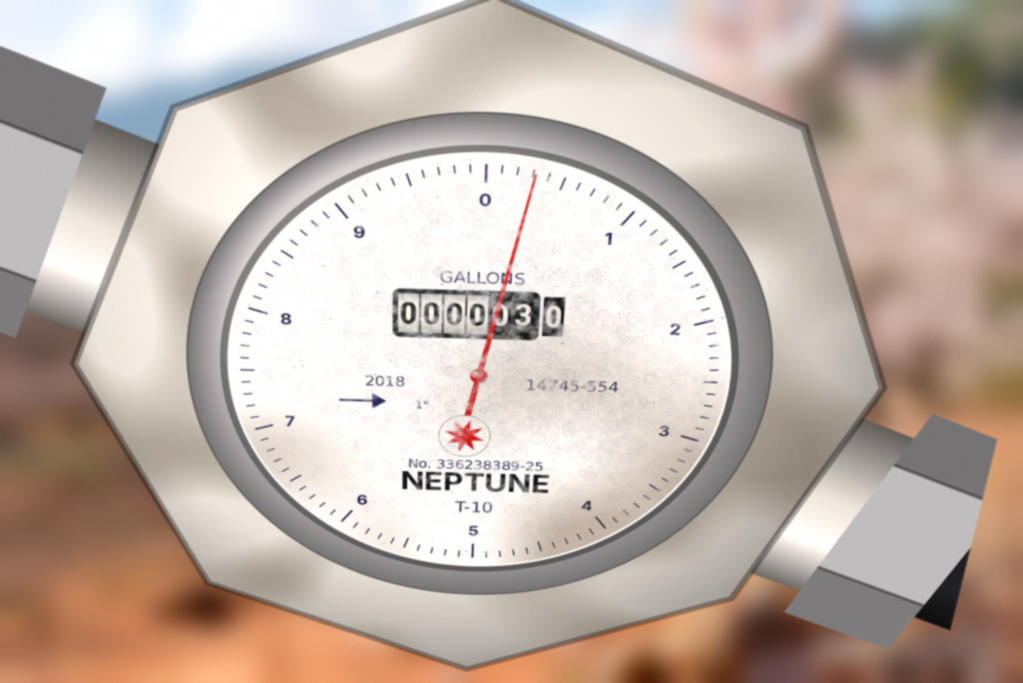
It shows gal 30.3
